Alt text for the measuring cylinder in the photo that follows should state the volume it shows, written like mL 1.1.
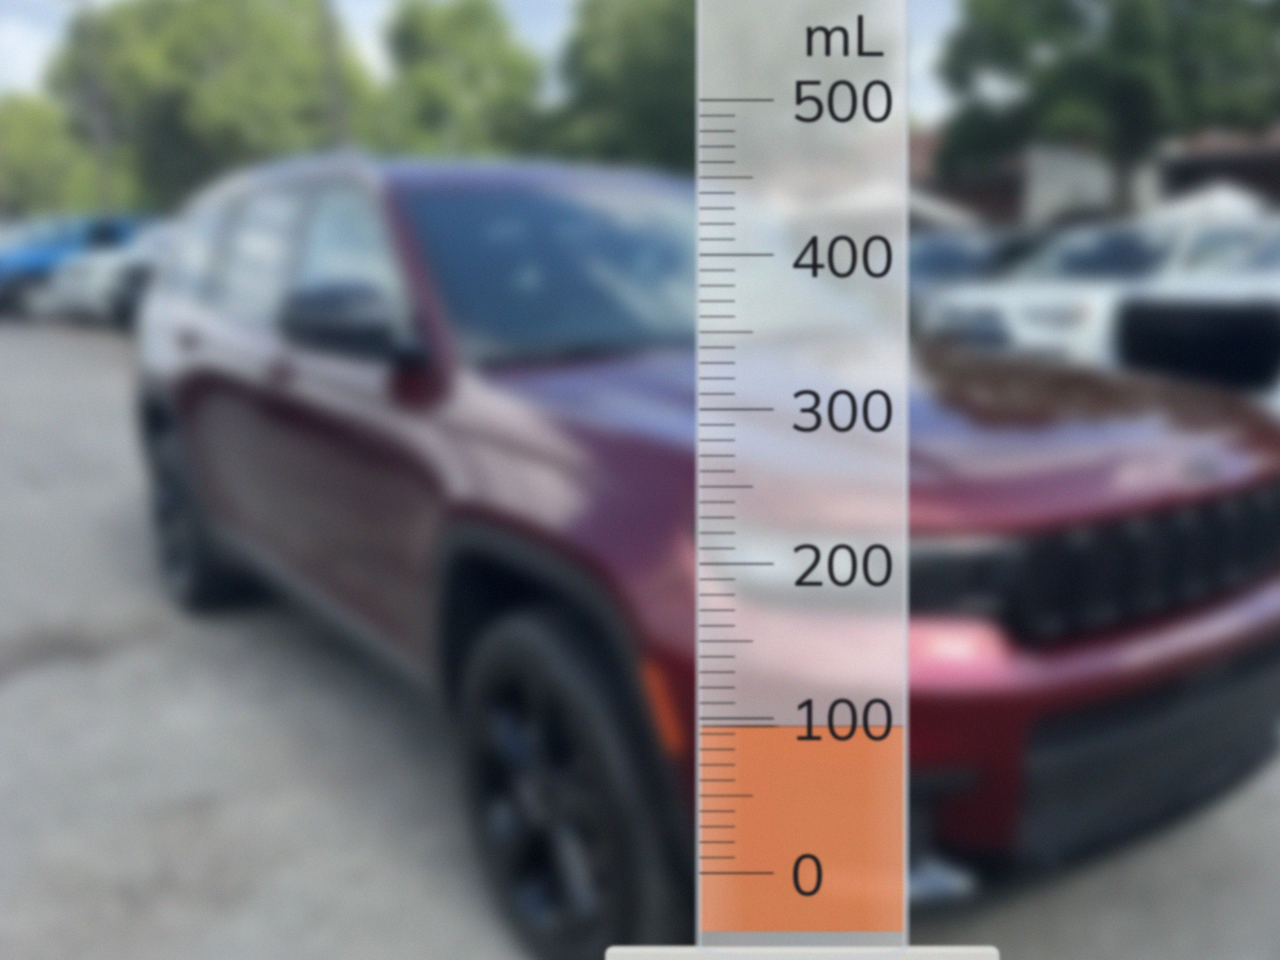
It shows mL 95
